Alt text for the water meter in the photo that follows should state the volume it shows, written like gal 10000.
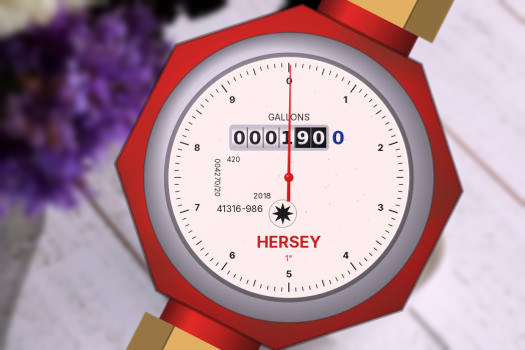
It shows gal 1900.0
